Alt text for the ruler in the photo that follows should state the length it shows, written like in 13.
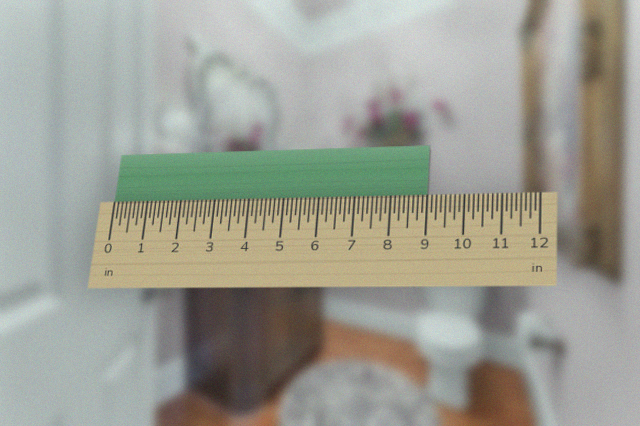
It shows in 9
